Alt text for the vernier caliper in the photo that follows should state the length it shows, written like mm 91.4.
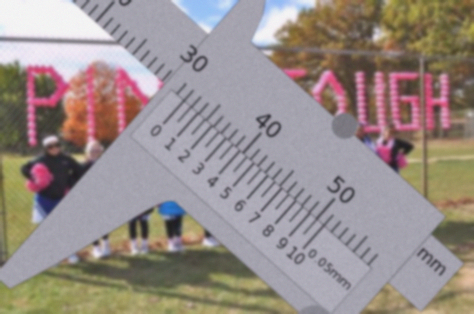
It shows mm 32.0
